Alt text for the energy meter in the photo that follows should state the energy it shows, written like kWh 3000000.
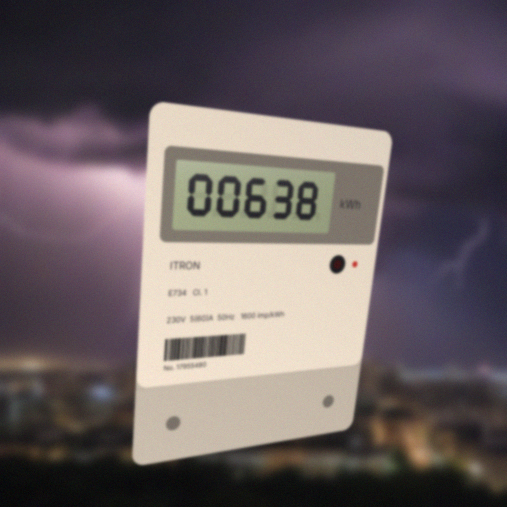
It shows kWh 638
